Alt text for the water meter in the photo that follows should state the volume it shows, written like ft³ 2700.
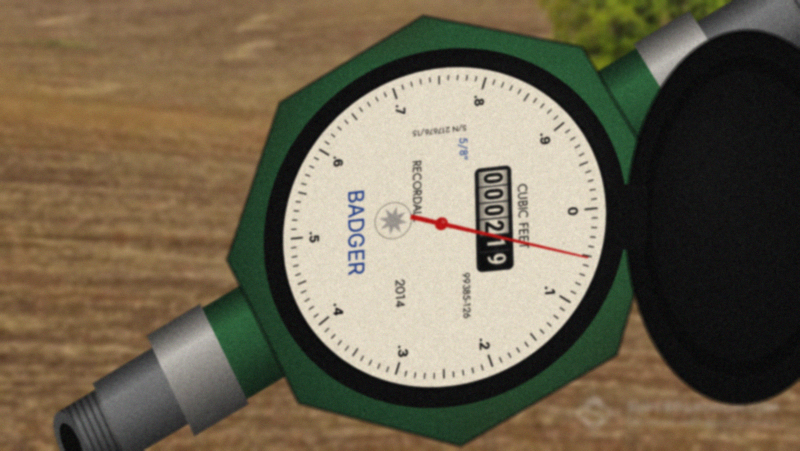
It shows ft³ 219.05
